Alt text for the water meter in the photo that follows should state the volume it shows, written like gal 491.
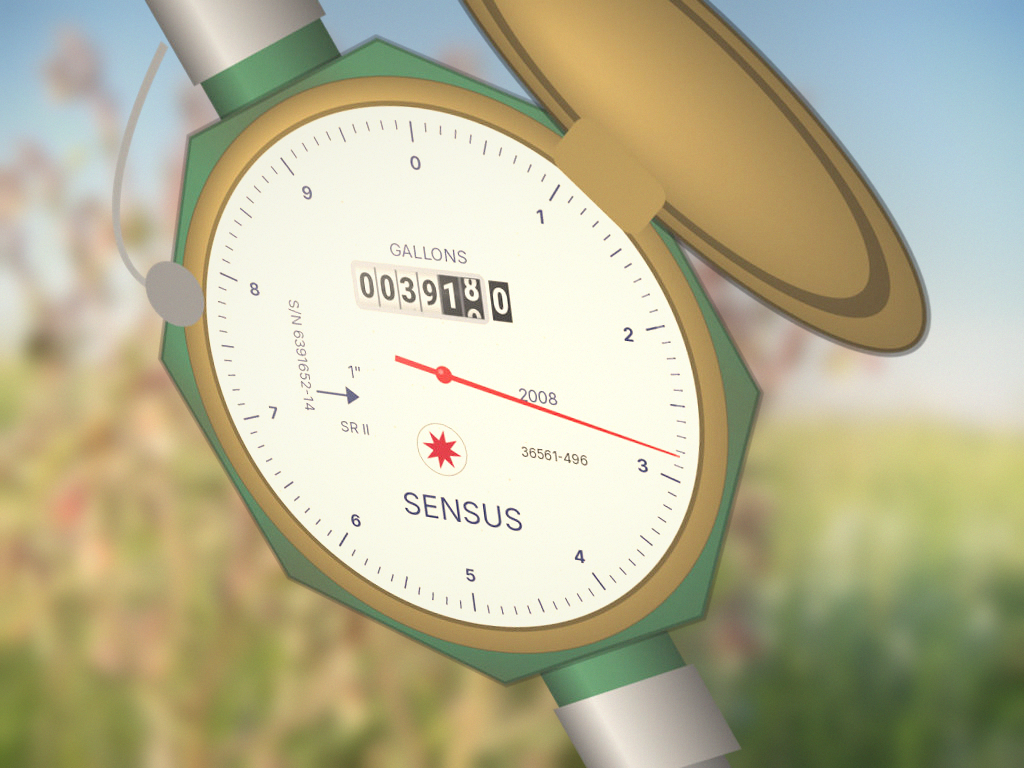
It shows gal 39182.8
